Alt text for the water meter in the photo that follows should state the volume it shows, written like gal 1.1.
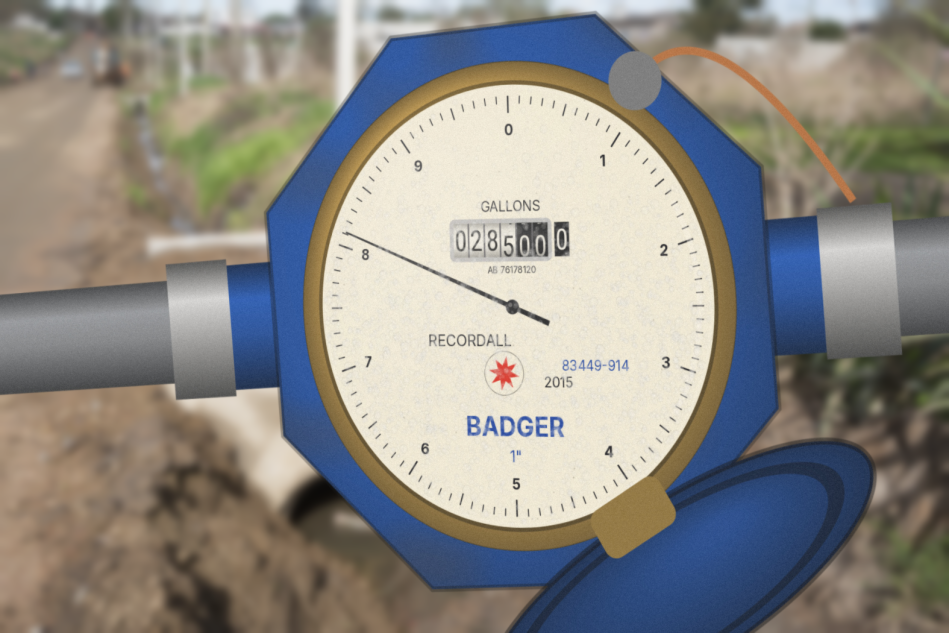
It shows gal 284998.1
